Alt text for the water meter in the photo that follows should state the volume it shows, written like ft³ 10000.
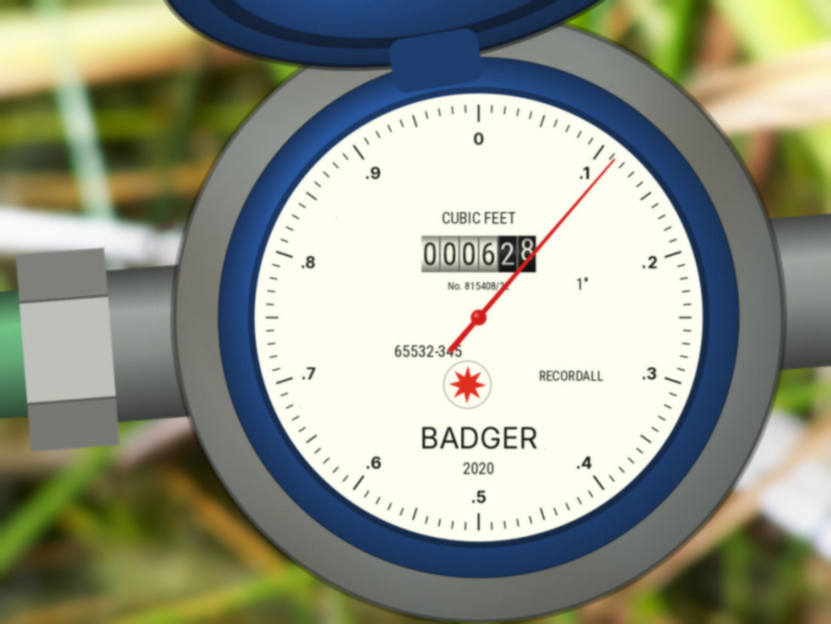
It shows ft³ 628.11
